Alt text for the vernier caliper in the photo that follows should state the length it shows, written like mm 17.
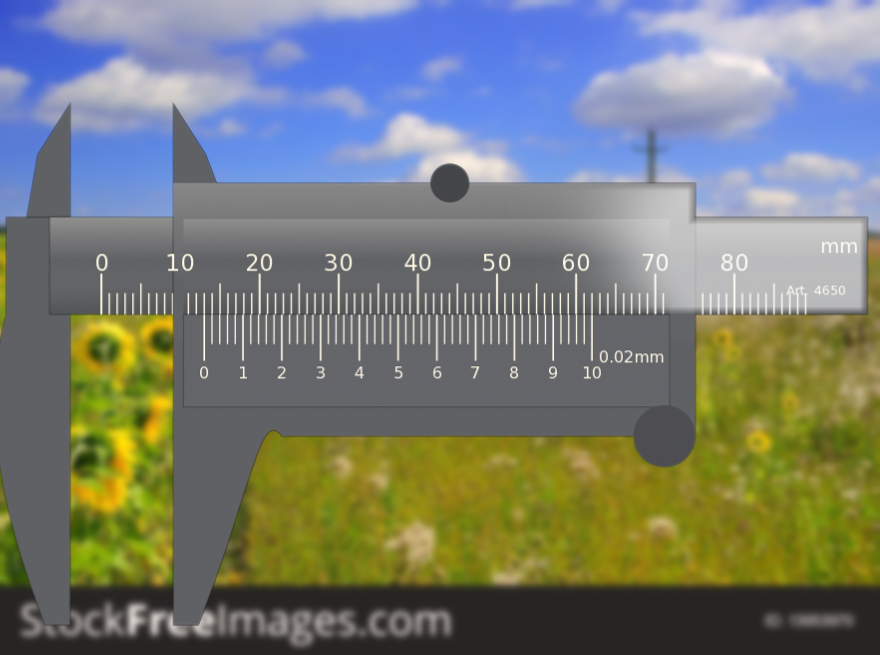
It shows mm 13.0
